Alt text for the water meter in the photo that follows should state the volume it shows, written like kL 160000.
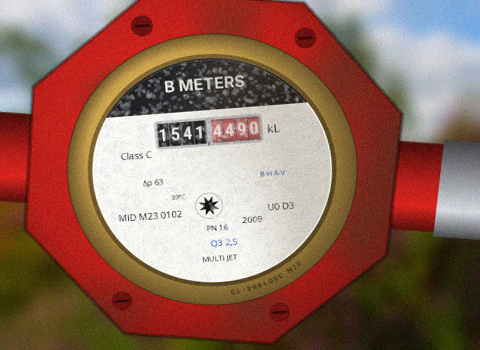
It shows kL 1541.4490
